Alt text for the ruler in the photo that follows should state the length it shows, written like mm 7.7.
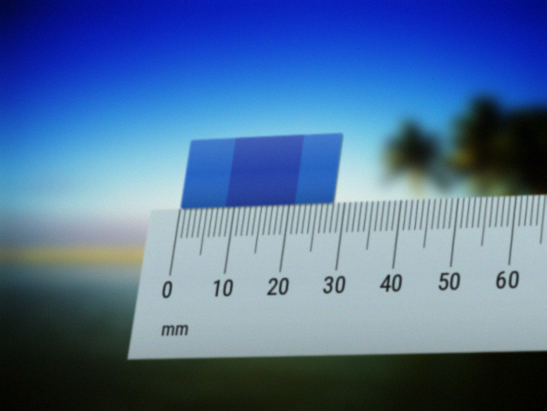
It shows mm 28
